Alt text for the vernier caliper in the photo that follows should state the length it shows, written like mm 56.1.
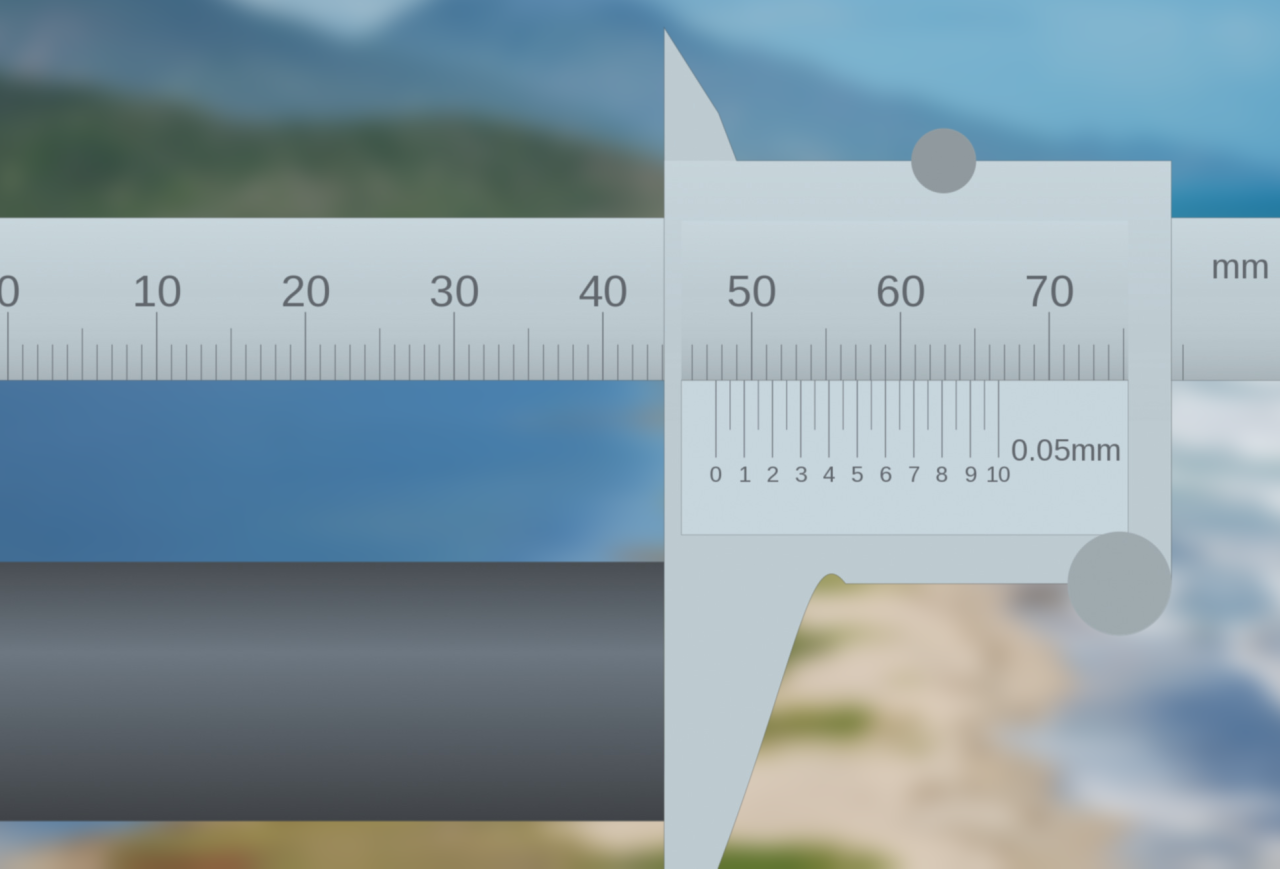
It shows mm 47.6
